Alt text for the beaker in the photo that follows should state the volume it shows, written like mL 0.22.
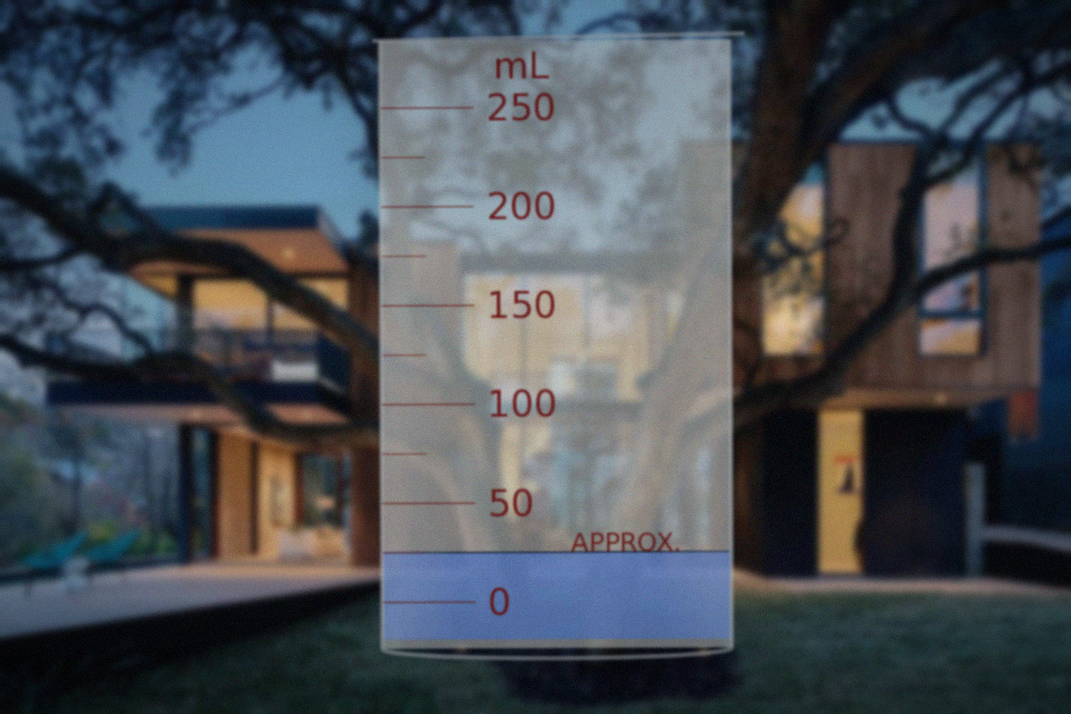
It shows mL 25
